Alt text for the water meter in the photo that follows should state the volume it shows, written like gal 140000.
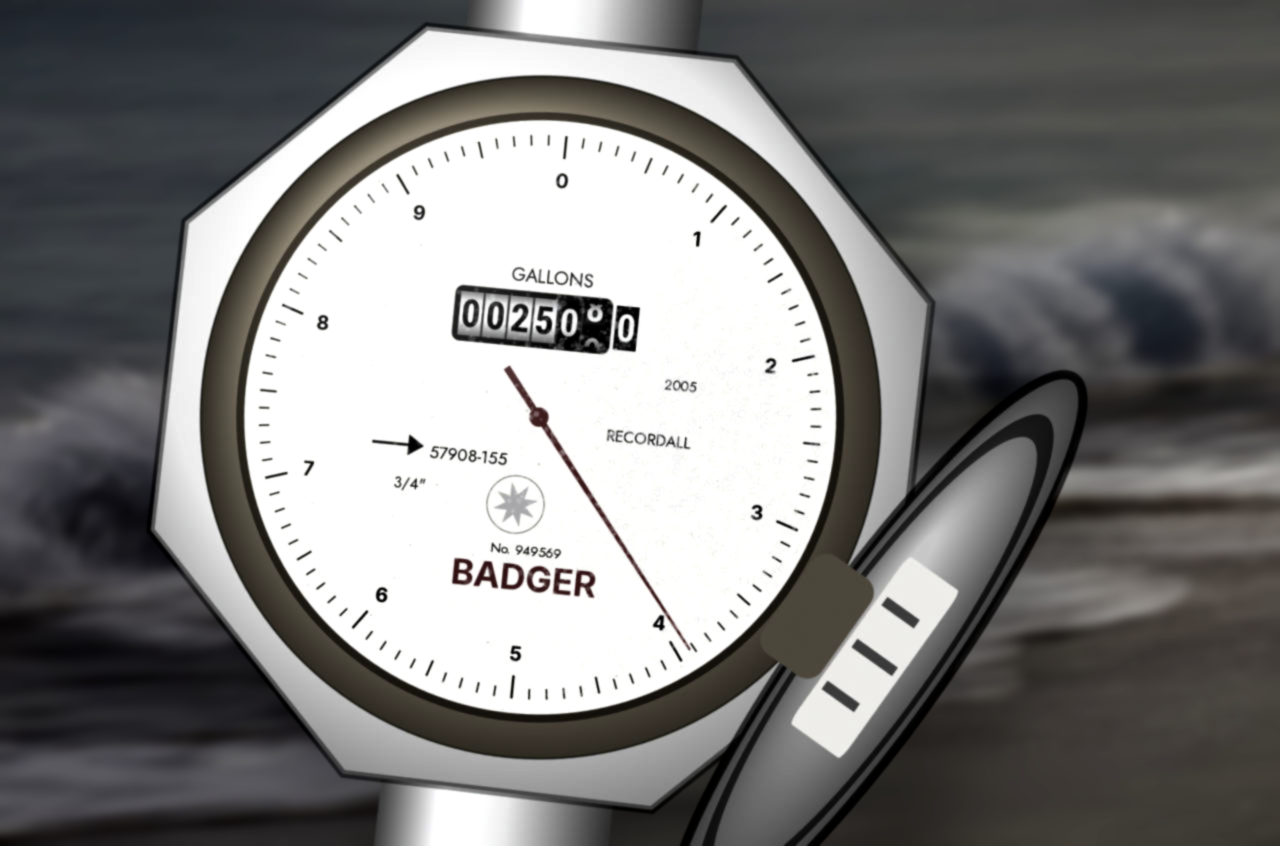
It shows gal 25083.9
